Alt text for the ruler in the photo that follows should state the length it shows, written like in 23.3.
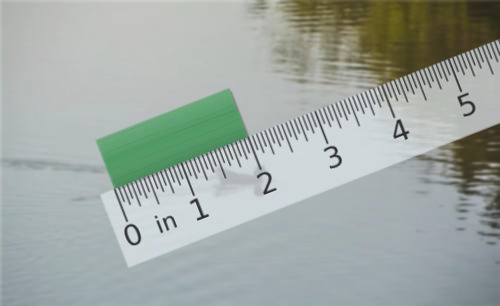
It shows in 2
